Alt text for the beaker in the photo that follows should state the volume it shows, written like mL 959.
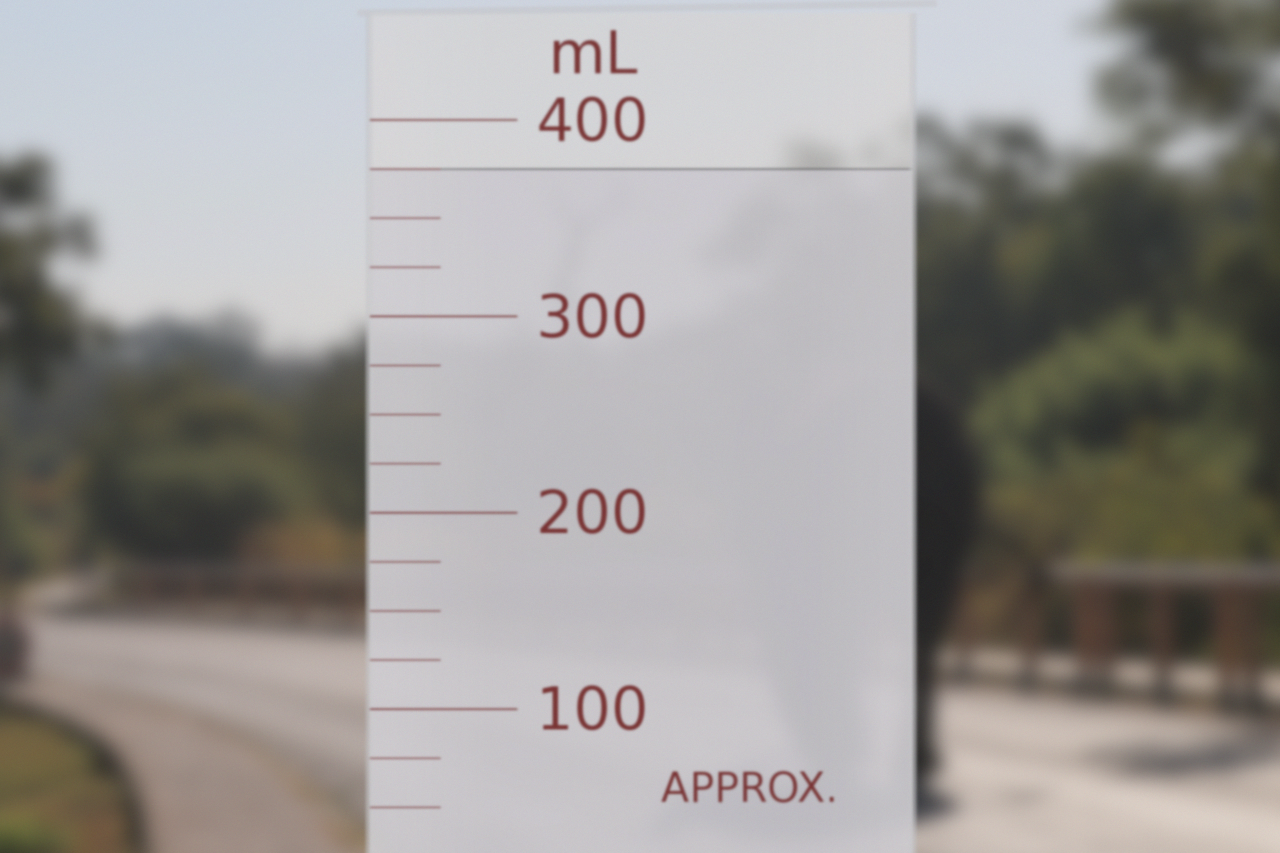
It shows mL 375
